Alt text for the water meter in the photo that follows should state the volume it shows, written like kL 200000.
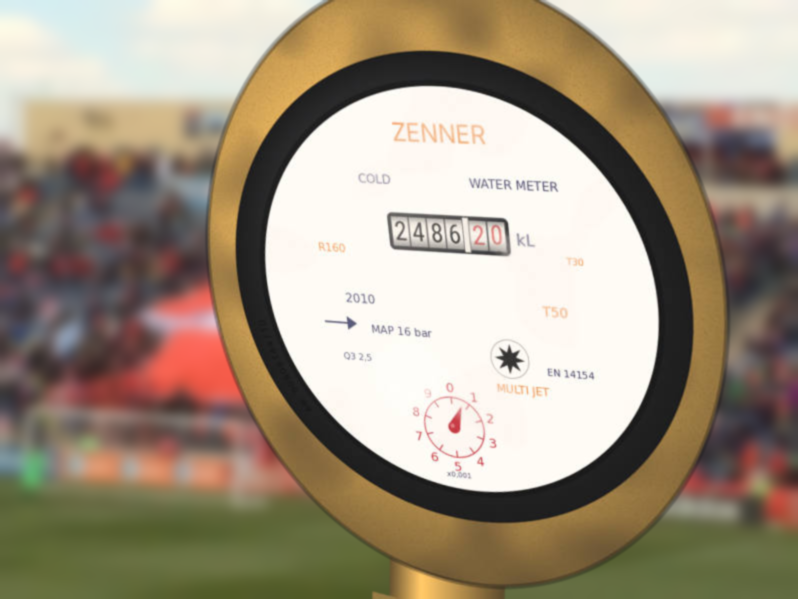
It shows kL 2486.200
